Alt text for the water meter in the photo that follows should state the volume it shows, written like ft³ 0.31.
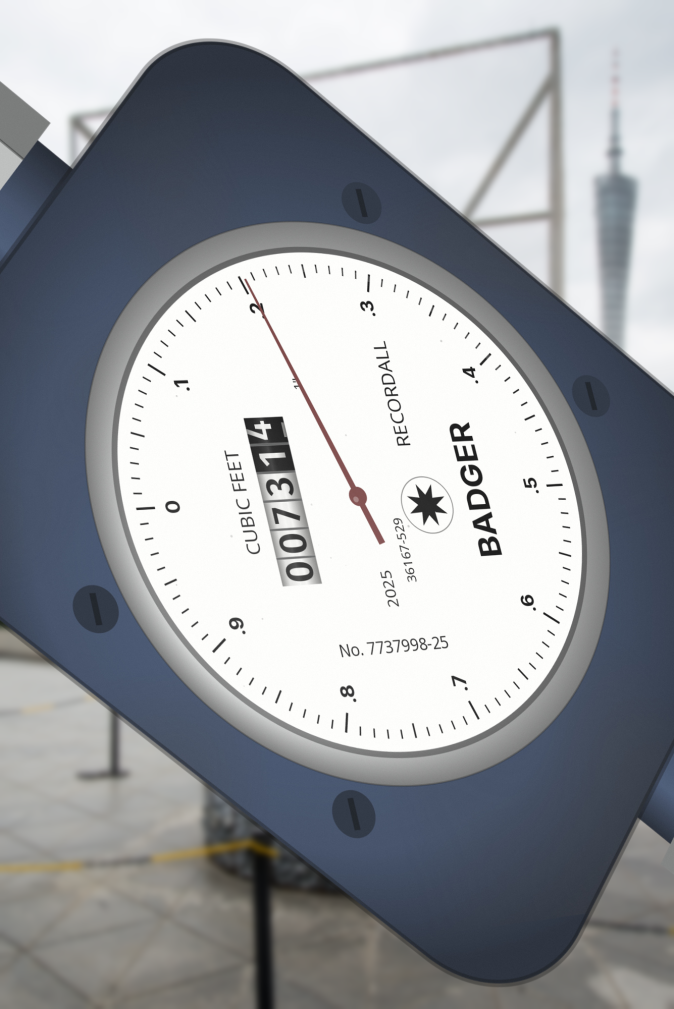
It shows ft³ 7314.20
